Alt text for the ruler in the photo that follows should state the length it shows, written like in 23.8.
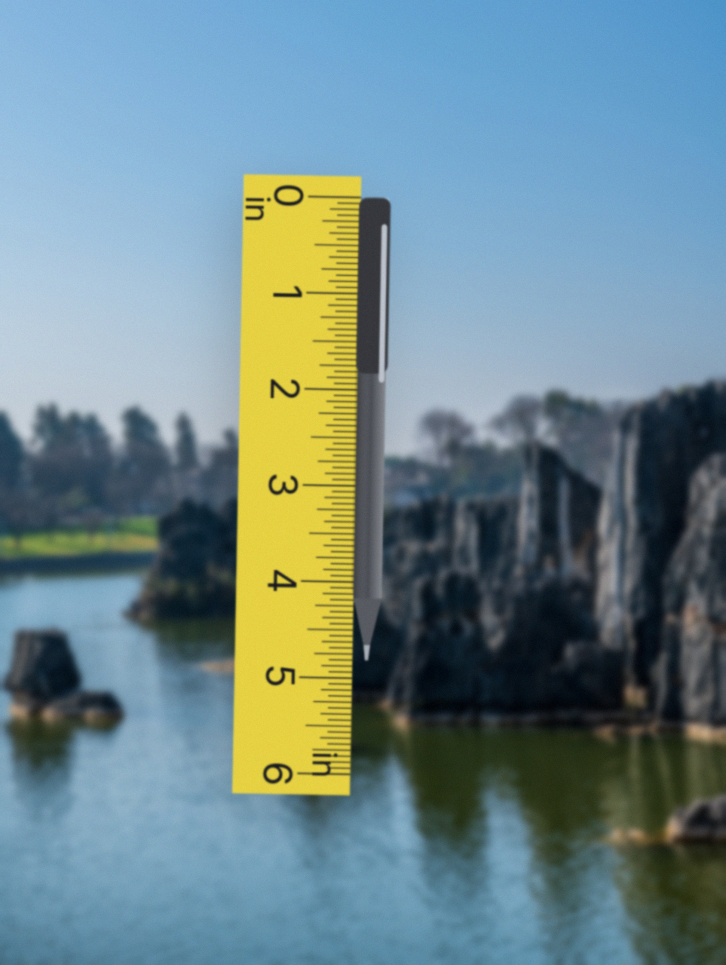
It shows in 4.8125
